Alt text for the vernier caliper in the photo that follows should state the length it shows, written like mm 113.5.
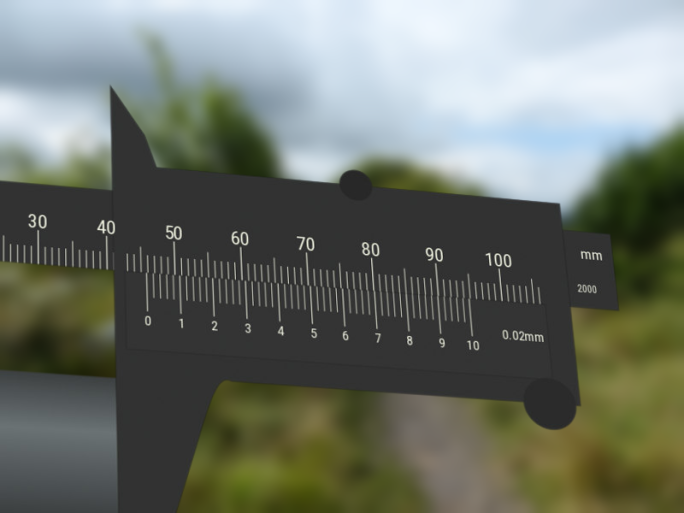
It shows mm 45.8
